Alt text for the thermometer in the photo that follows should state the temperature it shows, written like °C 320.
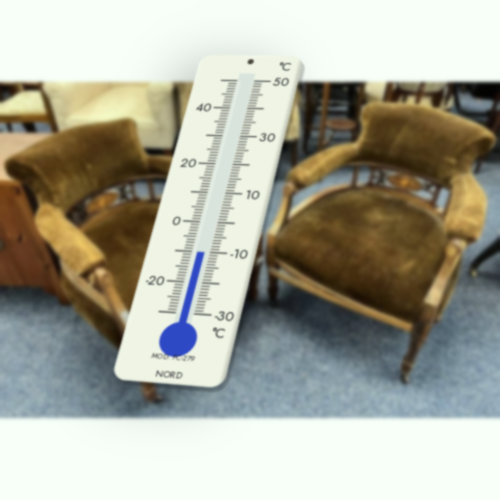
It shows °C -10
